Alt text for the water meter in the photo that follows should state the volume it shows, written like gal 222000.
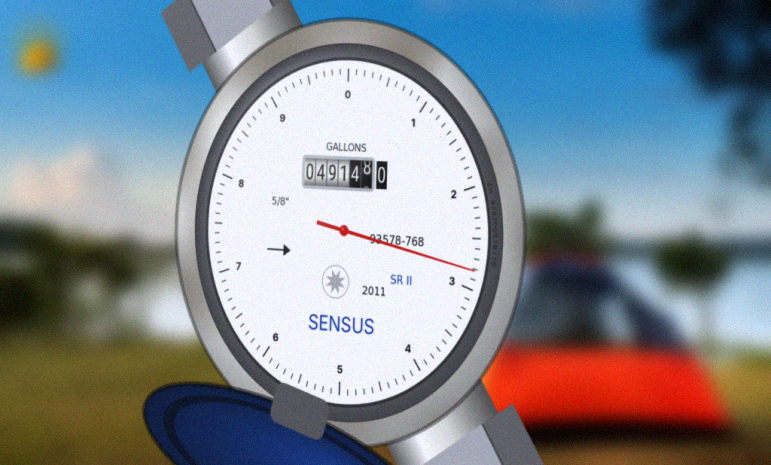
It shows gal 491482.8
